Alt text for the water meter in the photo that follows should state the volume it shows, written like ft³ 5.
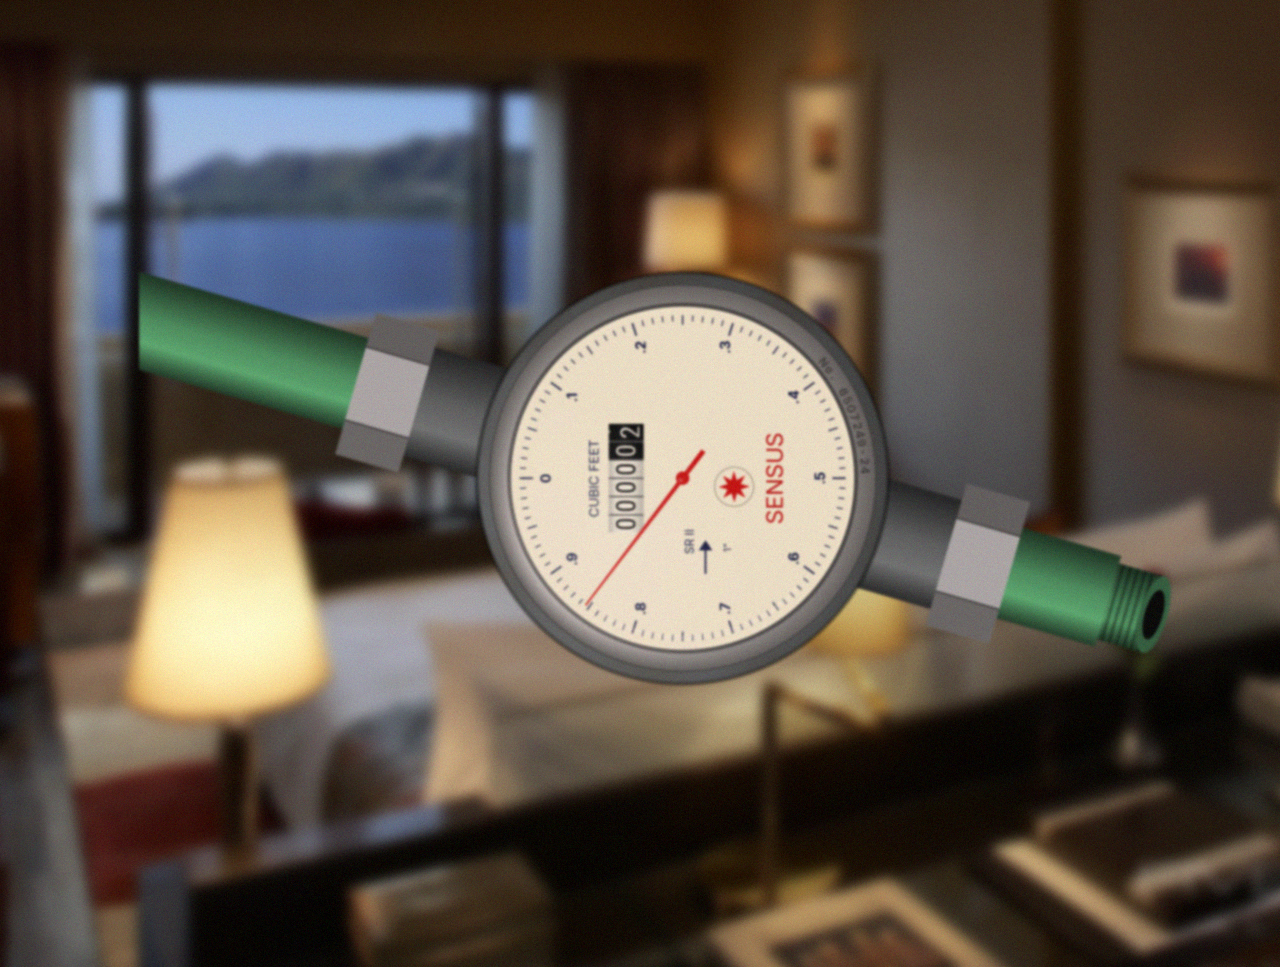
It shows ft³ 1.85
